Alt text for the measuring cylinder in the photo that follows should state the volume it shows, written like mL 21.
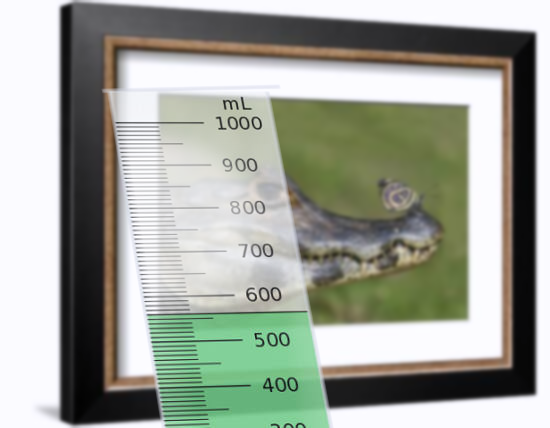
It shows mL 560
